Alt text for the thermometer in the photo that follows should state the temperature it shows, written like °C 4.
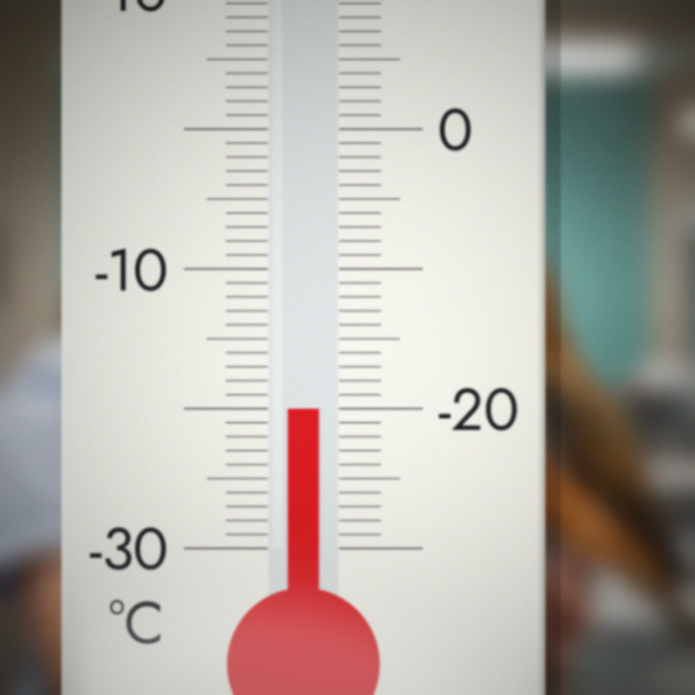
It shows °C -20
